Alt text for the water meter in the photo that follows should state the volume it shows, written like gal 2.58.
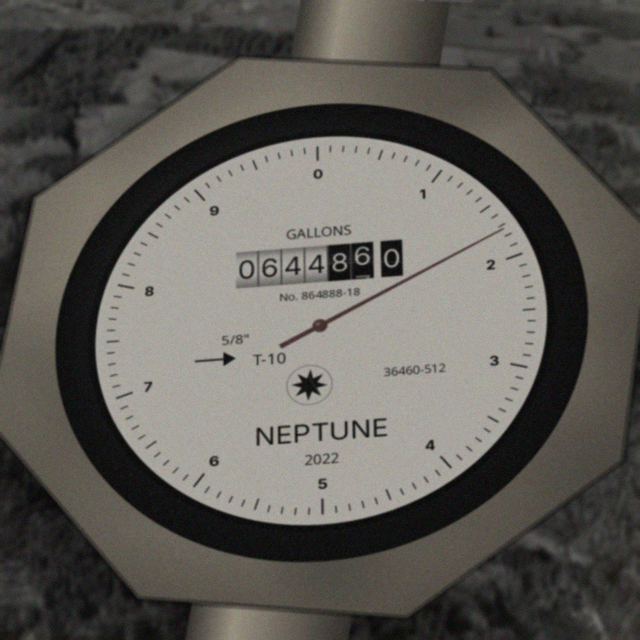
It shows gal 644861.7
